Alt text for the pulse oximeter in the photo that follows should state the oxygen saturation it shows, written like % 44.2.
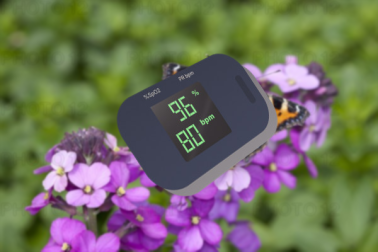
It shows % 96
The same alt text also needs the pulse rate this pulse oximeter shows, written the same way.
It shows bpm 80
